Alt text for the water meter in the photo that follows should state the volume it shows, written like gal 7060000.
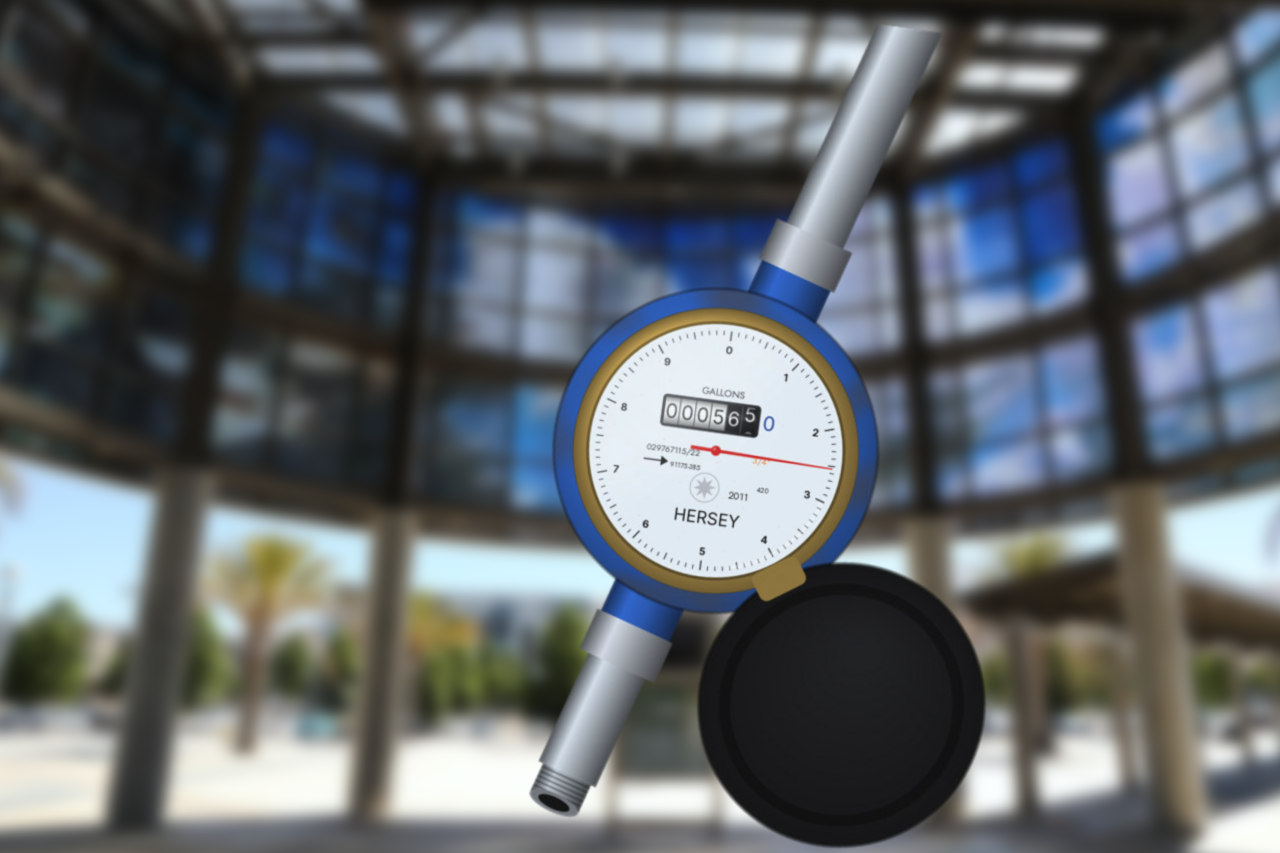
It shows gal 5652.5
